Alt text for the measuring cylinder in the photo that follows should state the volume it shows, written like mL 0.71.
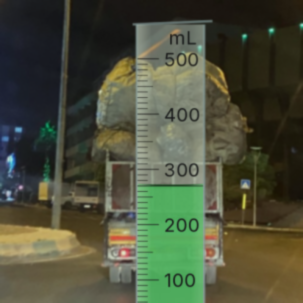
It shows mL 270
